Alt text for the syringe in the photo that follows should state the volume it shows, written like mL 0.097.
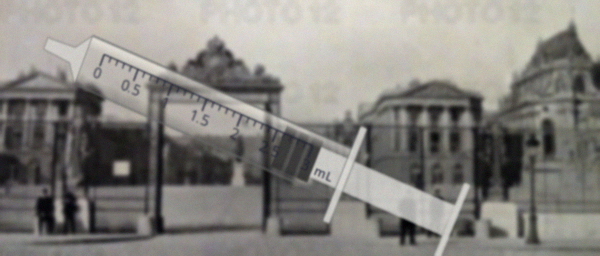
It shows mL 2.6
